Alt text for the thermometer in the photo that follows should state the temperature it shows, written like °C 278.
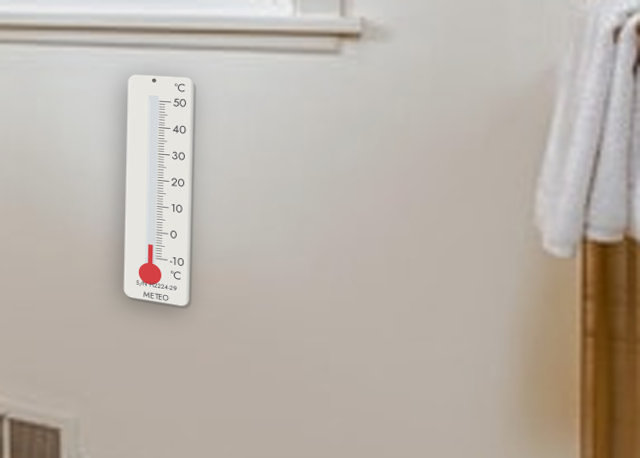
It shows °C -5
